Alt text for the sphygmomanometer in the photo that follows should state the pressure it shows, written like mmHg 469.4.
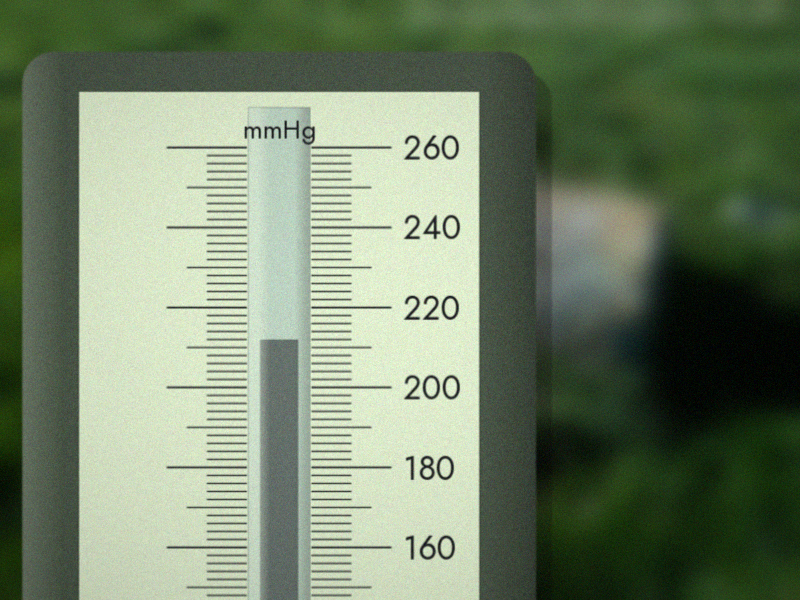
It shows mmHg 212
